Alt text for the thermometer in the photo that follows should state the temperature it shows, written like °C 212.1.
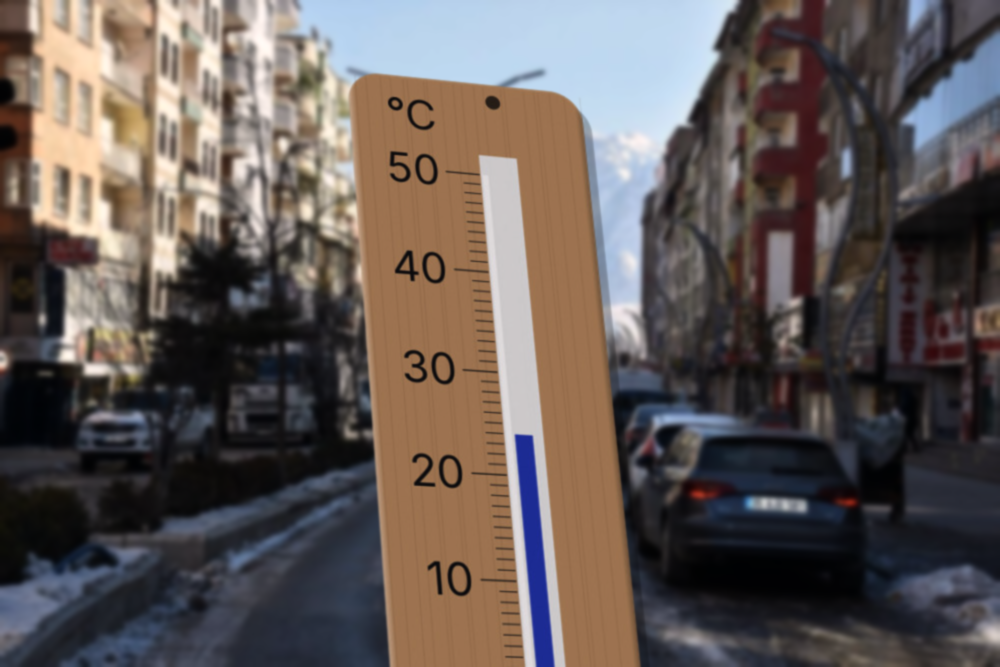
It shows °C 24
